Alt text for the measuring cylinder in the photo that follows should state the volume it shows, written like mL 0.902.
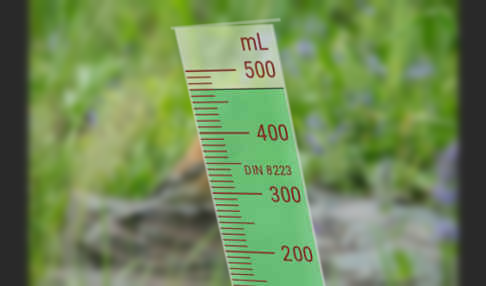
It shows mL 470
